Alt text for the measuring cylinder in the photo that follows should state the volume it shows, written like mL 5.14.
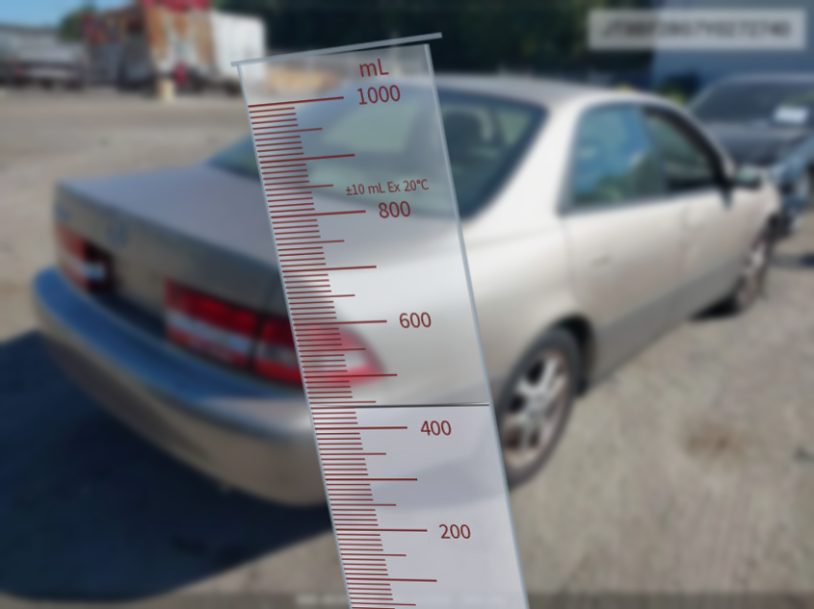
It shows mL 440
